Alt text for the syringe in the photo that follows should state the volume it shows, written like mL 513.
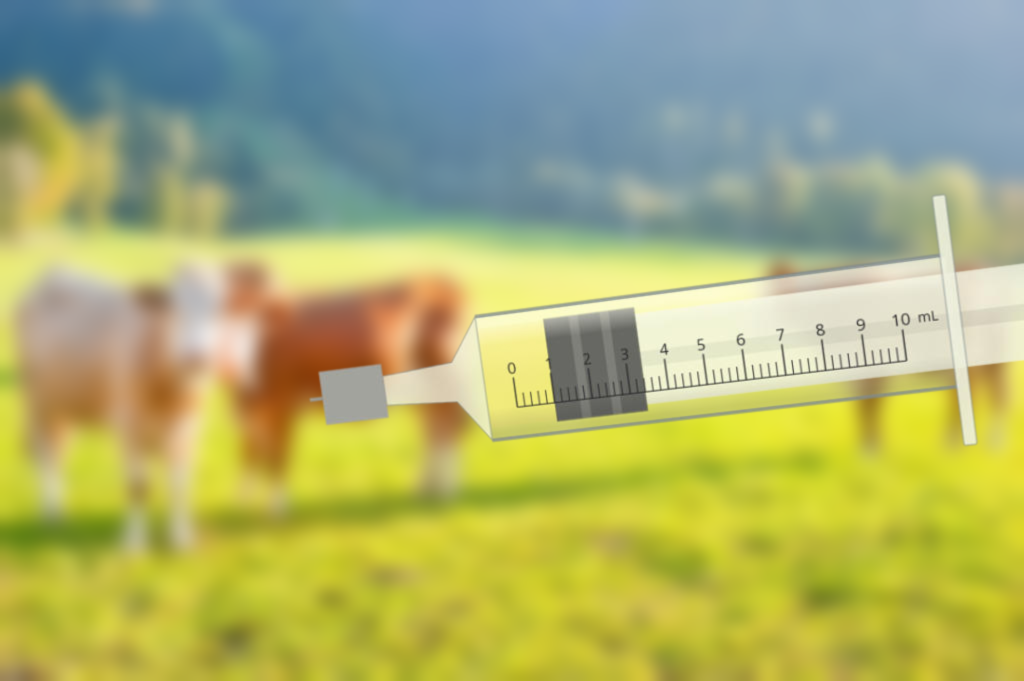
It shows mL 1
